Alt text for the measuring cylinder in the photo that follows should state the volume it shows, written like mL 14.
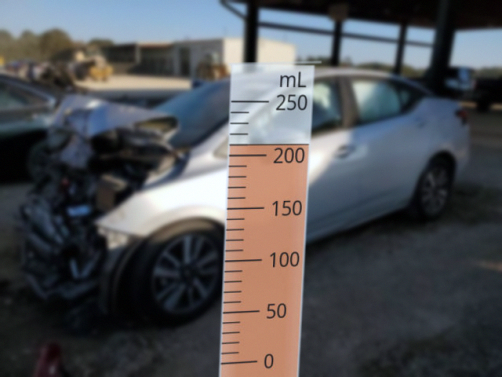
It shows mL 210
